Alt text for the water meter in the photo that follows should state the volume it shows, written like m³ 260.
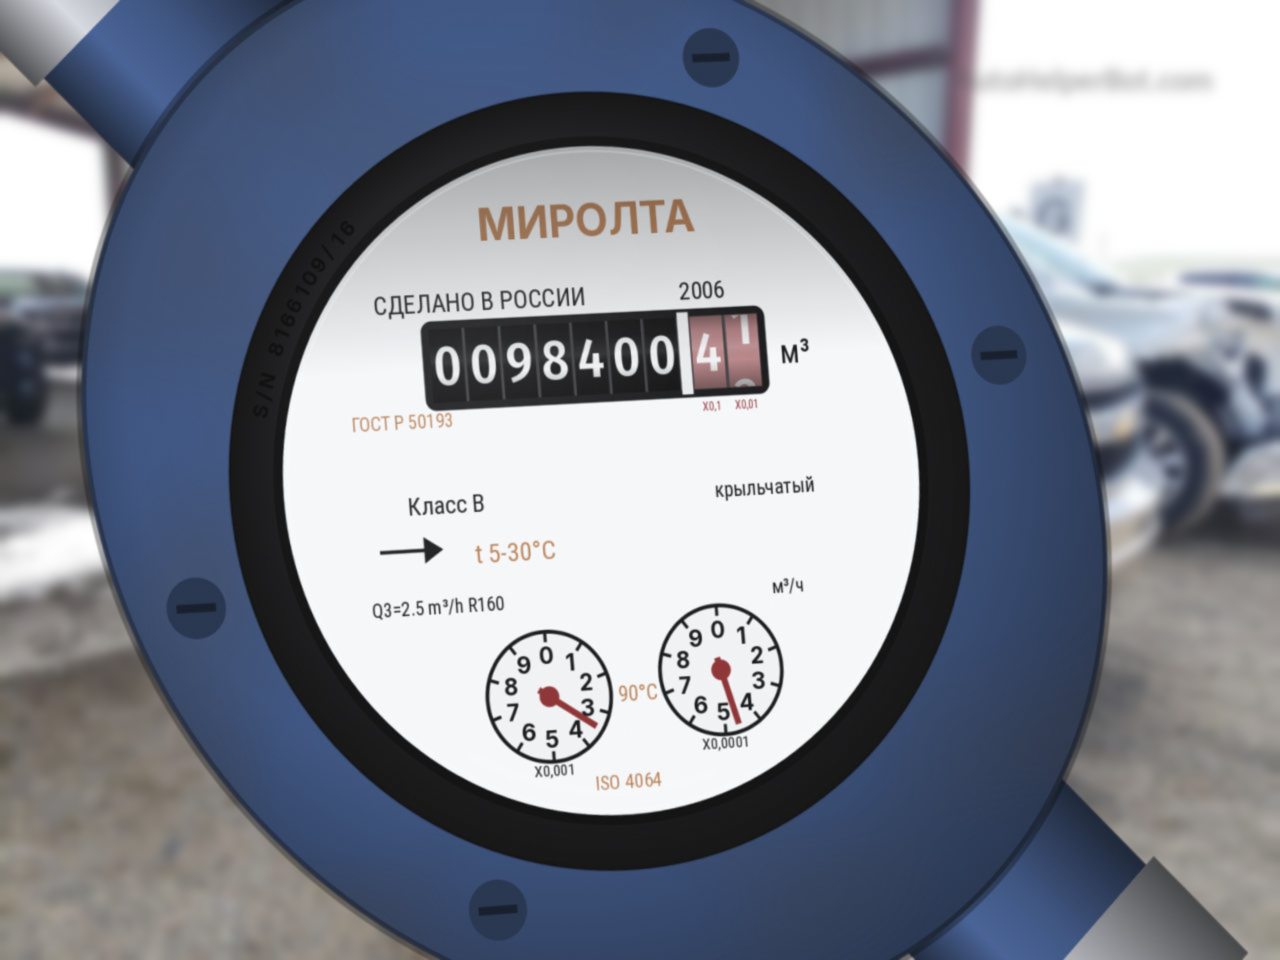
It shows m³ 98400.4134
